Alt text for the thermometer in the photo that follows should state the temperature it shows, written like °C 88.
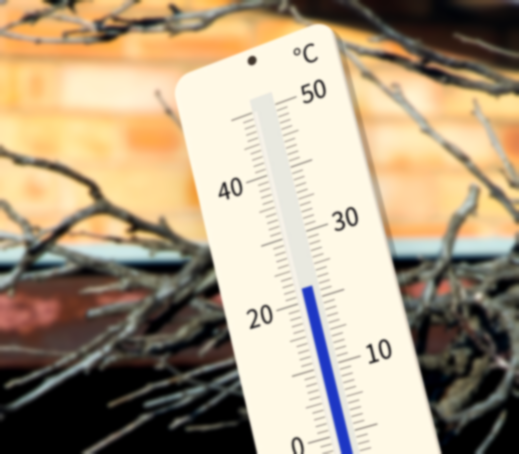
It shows °C 22
